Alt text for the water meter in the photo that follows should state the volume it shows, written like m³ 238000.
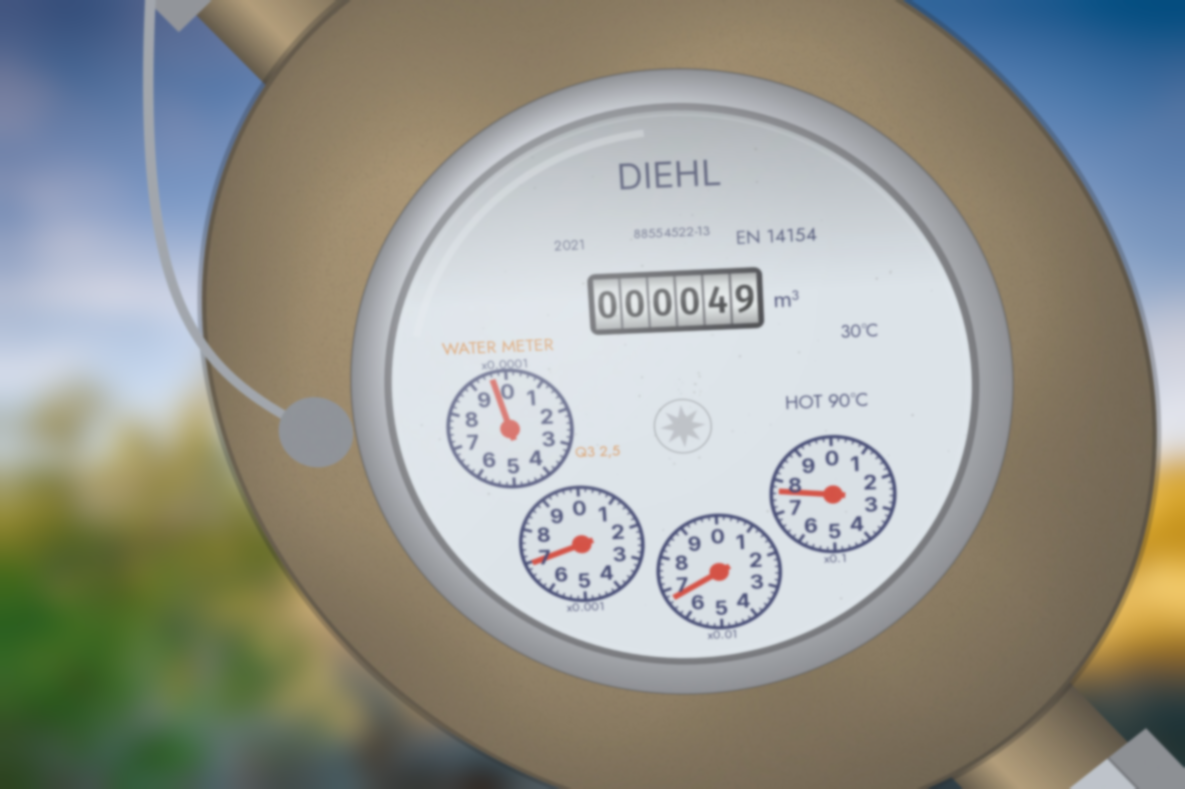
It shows m³ 49.7669
